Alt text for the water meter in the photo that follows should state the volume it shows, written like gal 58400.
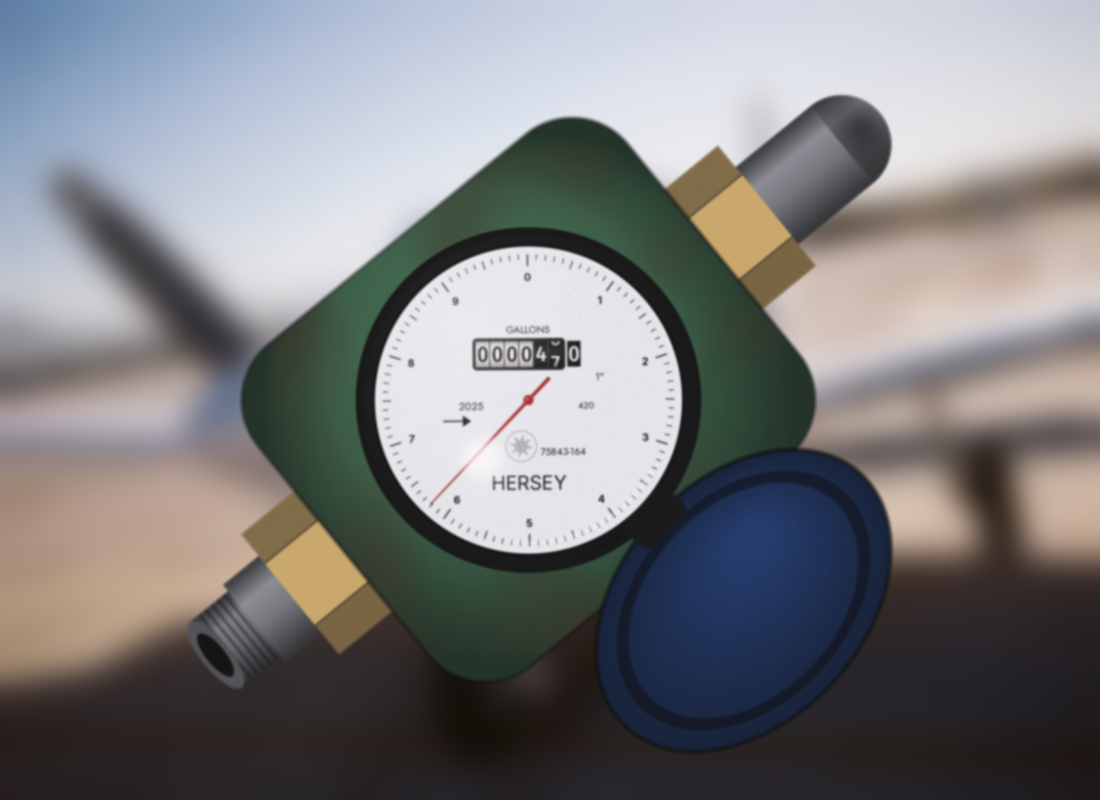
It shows gal 466.2
